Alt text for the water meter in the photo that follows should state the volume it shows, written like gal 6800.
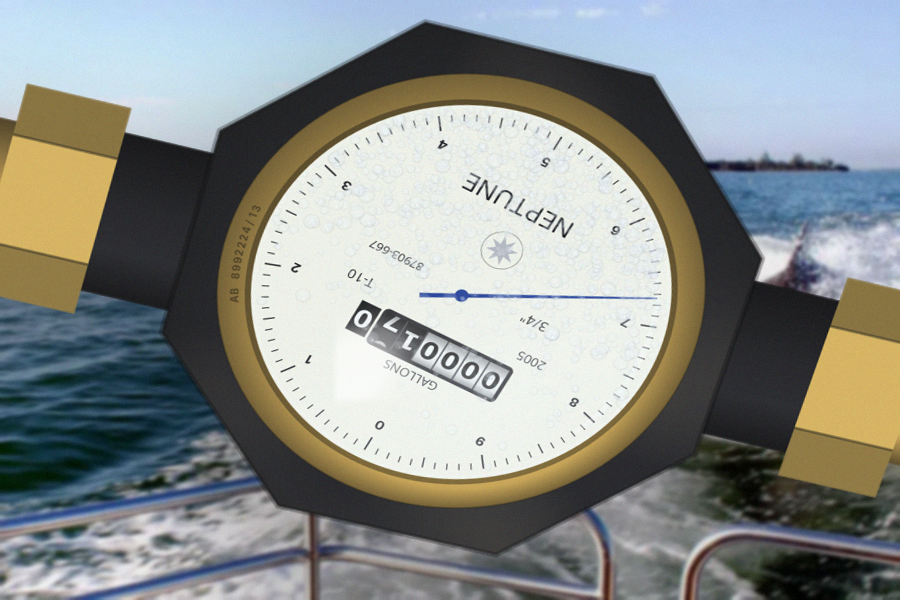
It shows gal 166.7
